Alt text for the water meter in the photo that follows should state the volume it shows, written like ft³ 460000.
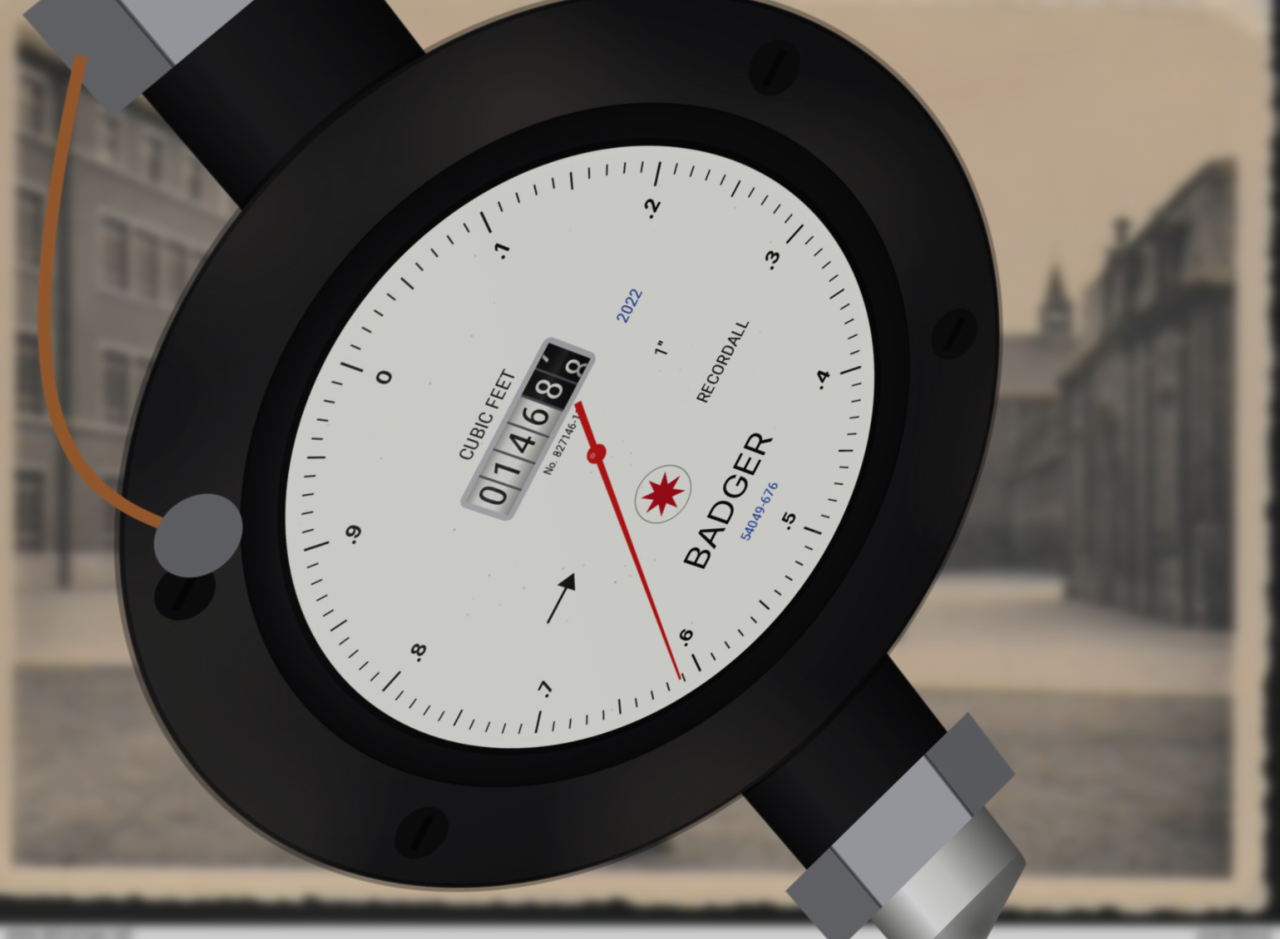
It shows ft³ 14687.61
